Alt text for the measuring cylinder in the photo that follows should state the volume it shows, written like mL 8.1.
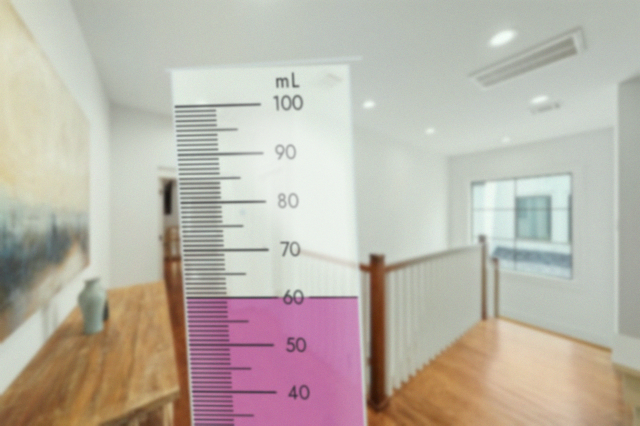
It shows mL 60
